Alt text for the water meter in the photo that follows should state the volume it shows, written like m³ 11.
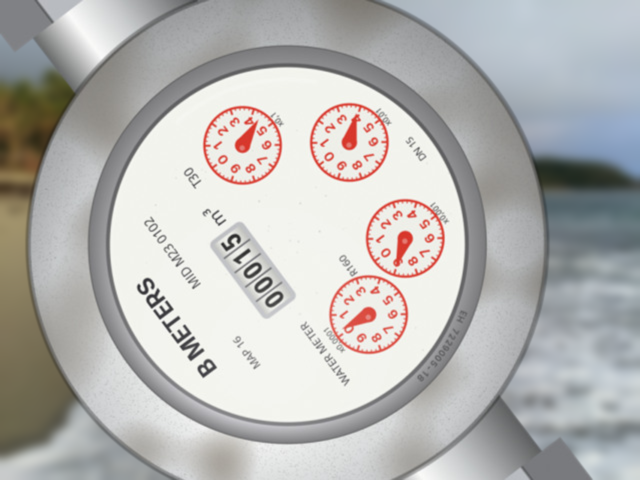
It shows m³ 15.4390
